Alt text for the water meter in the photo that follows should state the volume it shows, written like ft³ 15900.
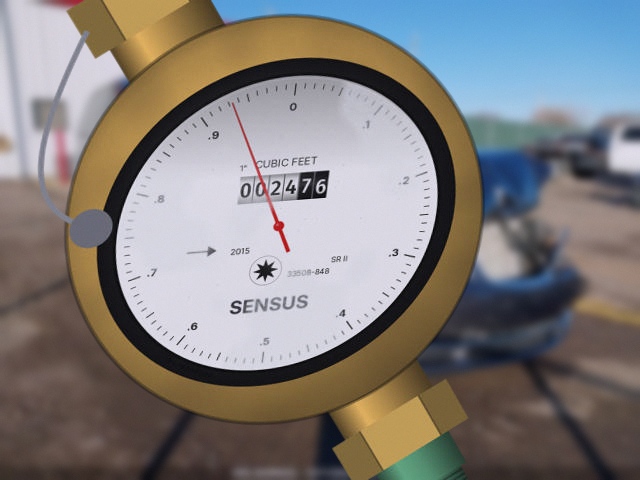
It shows ft³ 2475.93
